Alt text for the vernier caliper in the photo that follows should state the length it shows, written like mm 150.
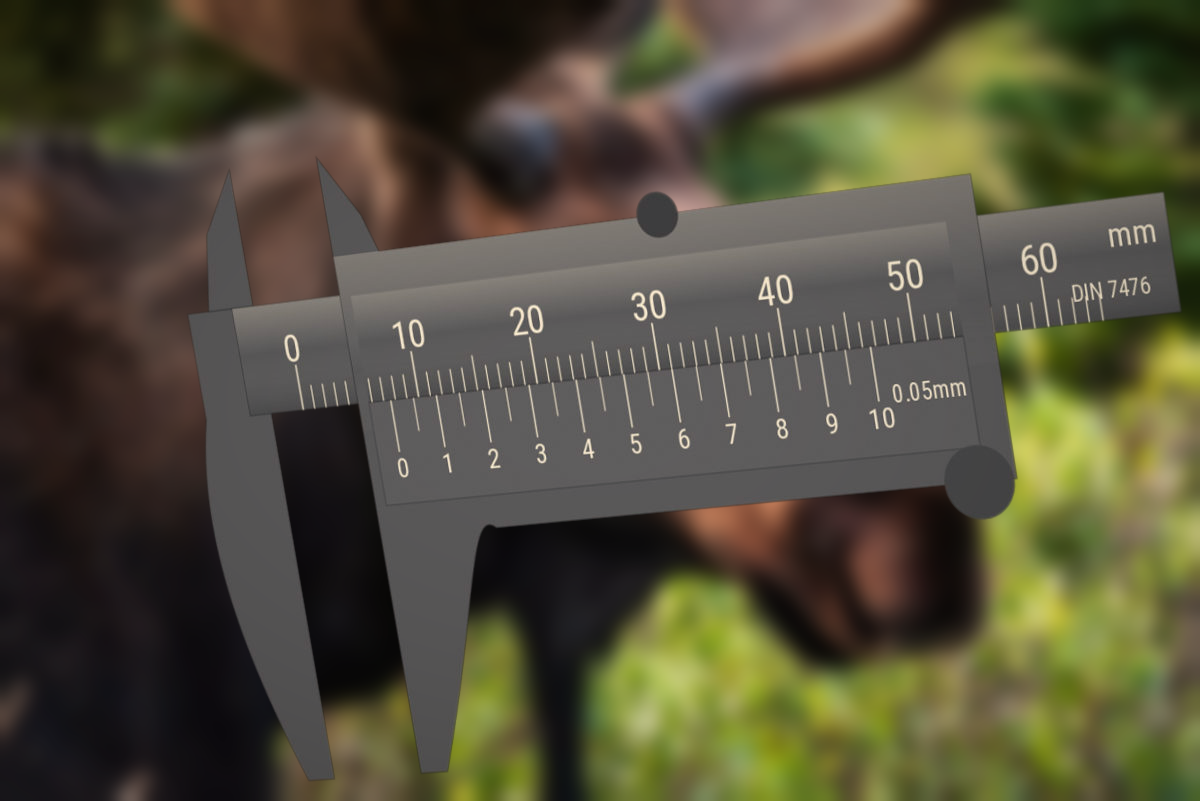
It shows mm 7.6
